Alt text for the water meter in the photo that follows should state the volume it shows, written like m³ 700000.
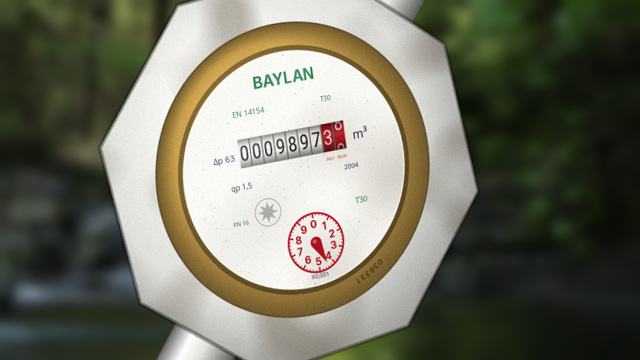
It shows m³ 9897.384
